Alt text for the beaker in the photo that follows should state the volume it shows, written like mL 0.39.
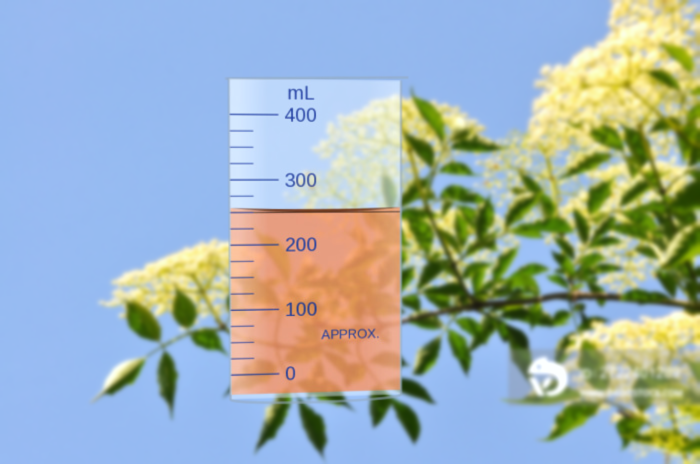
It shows mL 250
